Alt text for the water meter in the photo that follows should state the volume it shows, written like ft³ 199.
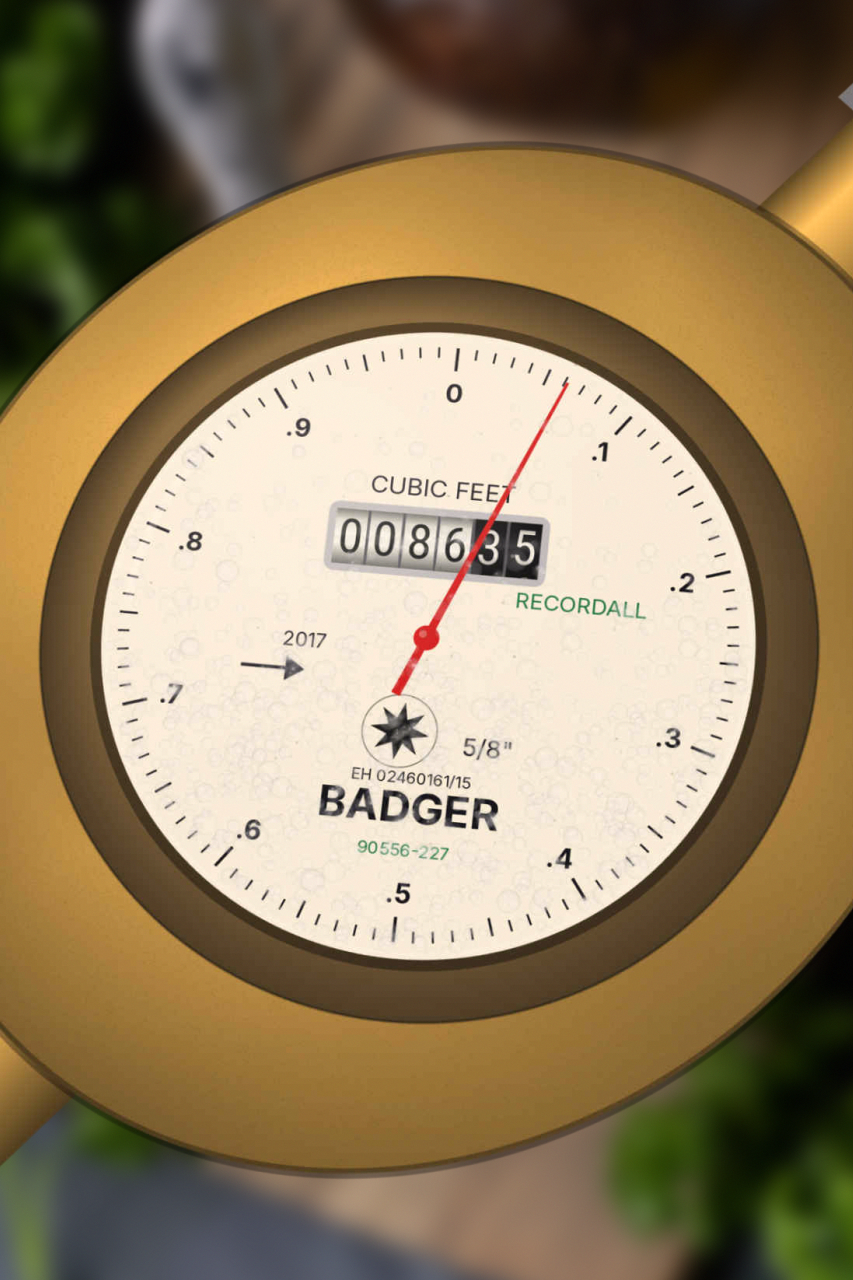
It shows ft³ 8635.06
